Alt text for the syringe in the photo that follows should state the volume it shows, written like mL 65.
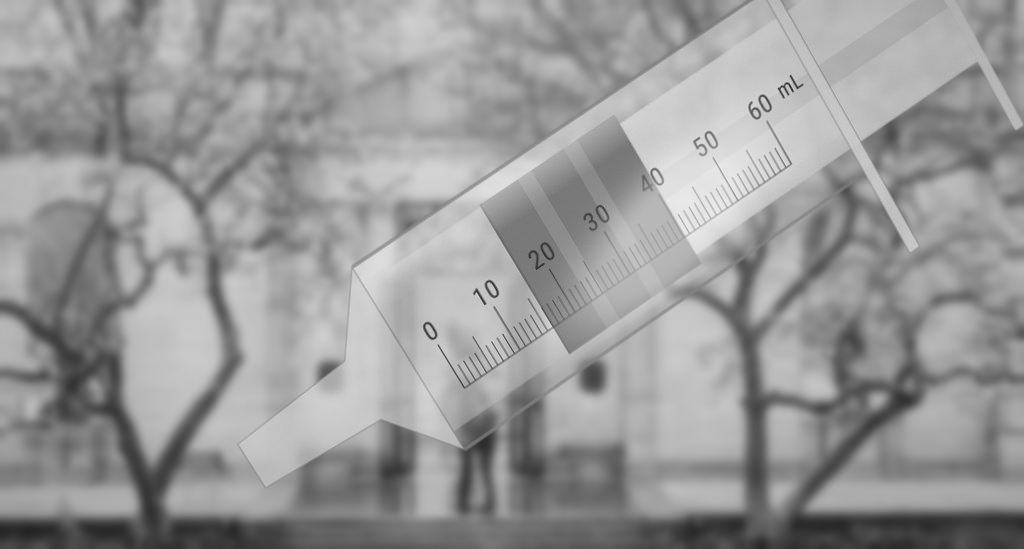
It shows mL 16
